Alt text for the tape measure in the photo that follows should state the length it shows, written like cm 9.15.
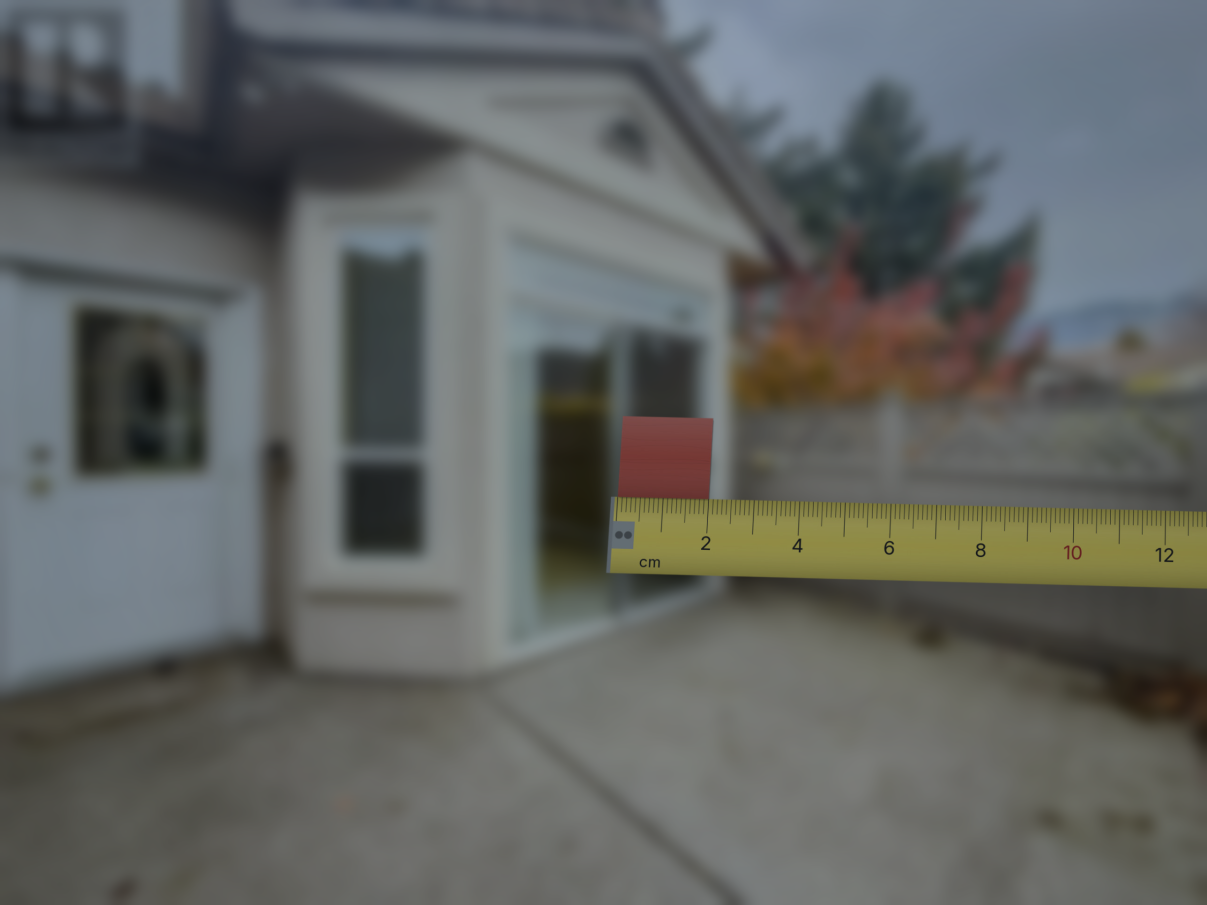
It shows cm 2
